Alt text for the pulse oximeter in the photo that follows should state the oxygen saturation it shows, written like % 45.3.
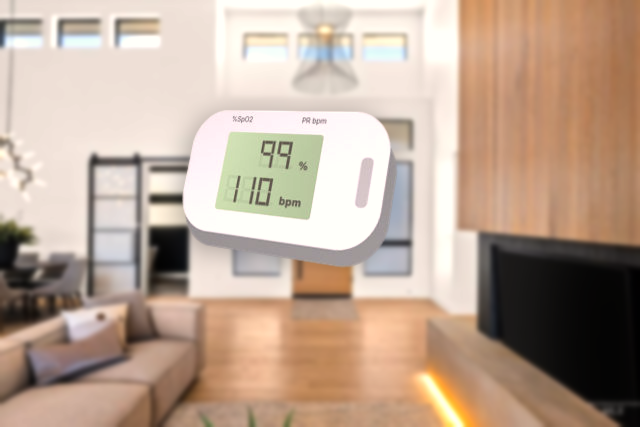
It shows % 99
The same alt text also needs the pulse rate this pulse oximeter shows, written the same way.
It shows bpm 110
